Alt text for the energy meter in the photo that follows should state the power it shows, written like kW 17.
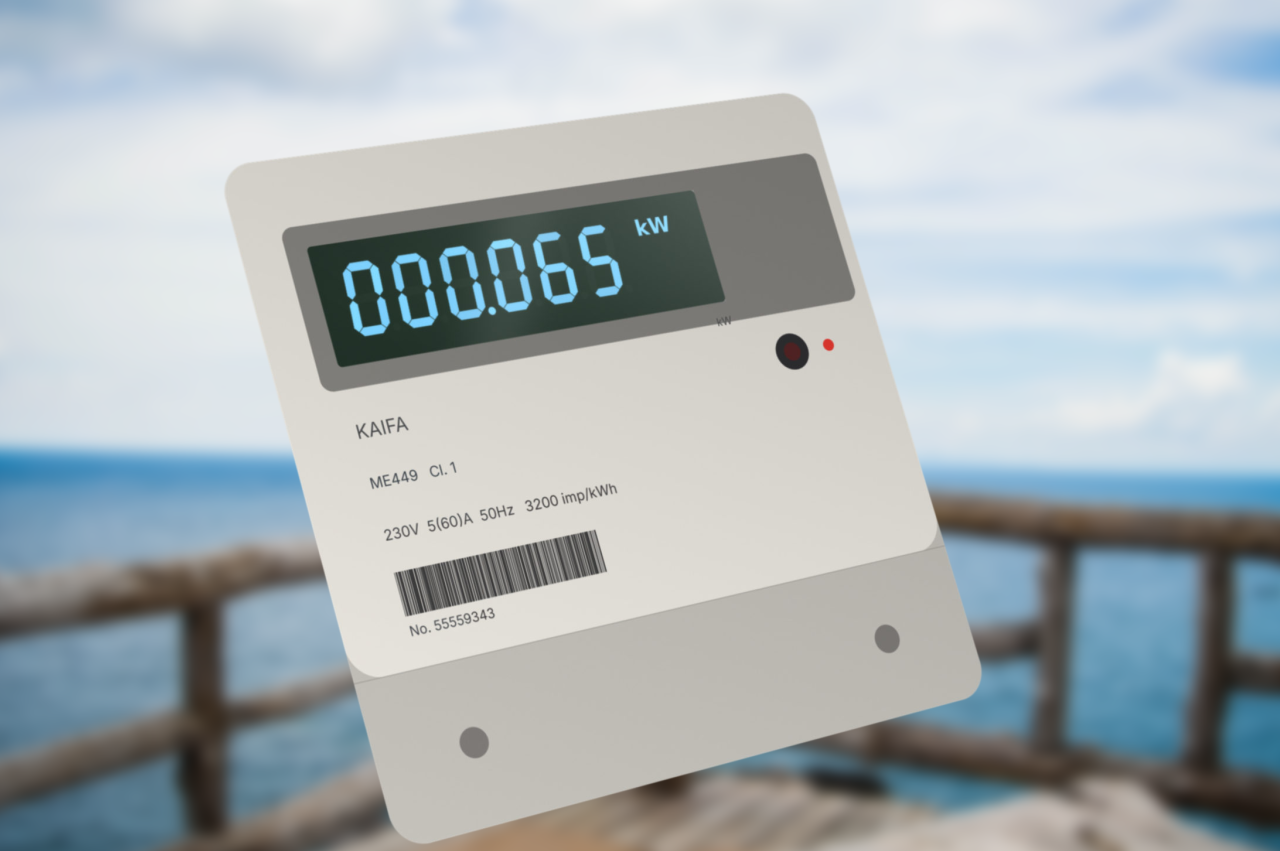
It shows kW 0.065
